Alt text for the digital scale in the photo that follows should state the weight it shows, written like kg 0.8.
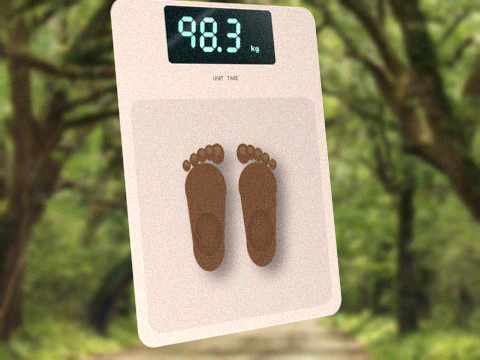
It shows kg 98.3
